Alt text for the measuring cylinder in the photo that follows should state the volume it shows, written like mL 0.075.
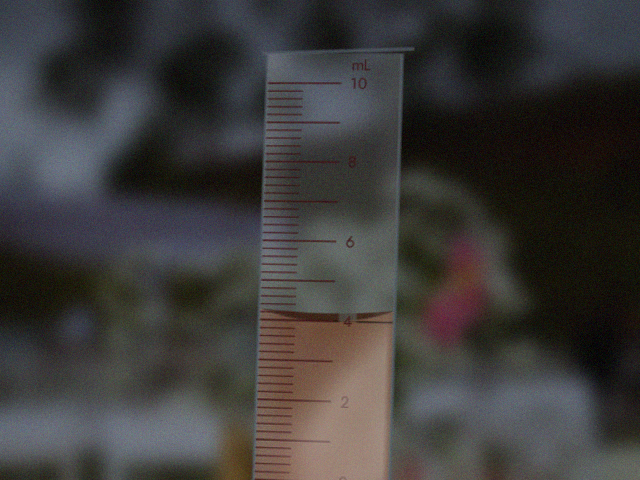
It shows mL 4
